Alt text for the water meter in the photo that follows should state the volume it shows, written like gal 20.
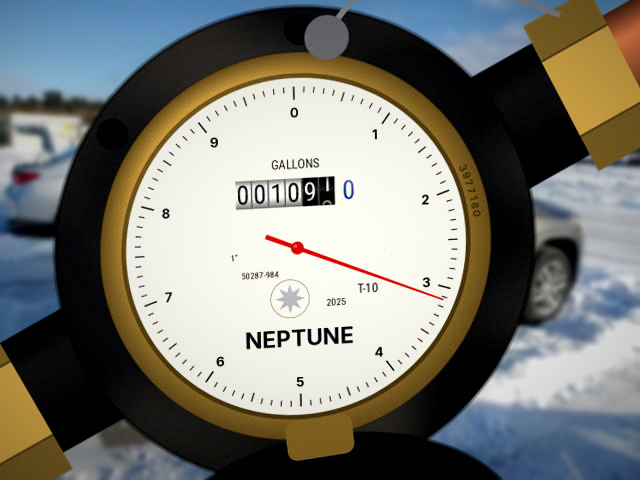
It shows gal 10913.1
